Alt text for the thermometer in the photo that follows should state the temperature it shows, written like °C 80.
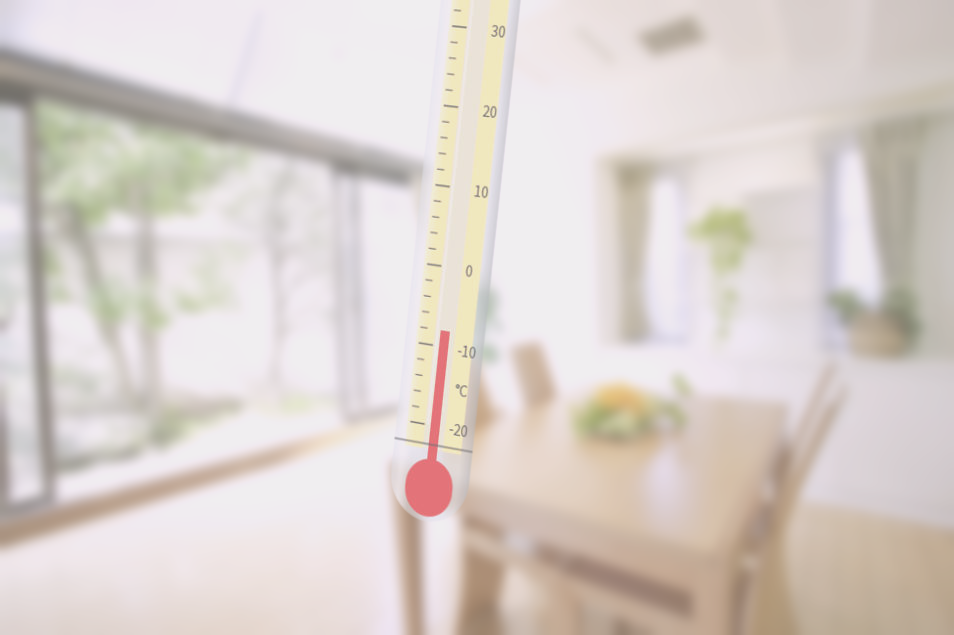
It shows °C -8
